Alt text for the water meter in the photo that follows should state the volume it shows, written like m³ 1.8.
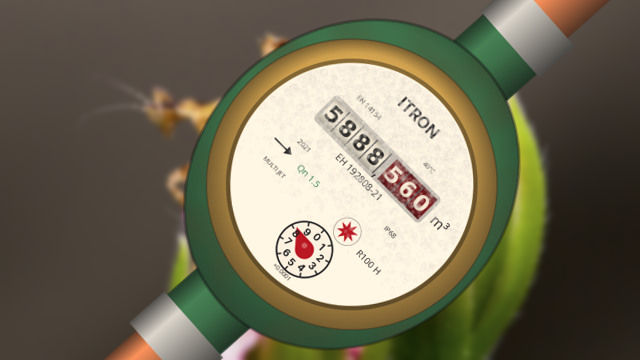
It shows m³ 5888.5608
